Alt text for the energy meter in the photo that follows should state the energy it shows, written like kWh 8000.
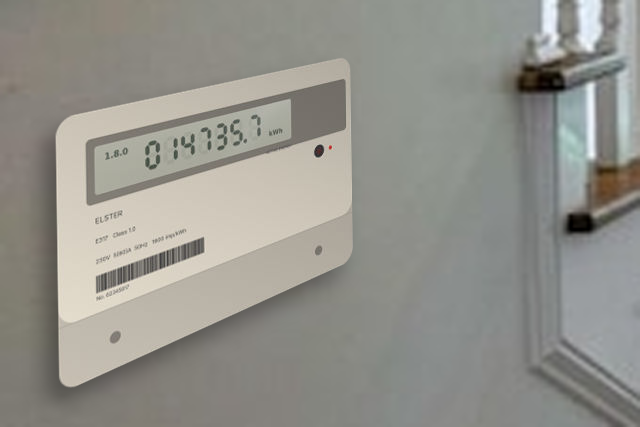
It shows kWh 14735.7
